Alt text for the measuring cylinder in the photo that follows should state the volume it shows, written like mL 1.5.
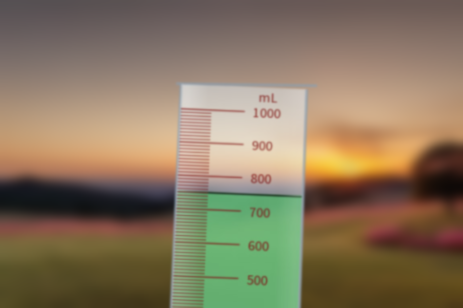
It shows mL 750
